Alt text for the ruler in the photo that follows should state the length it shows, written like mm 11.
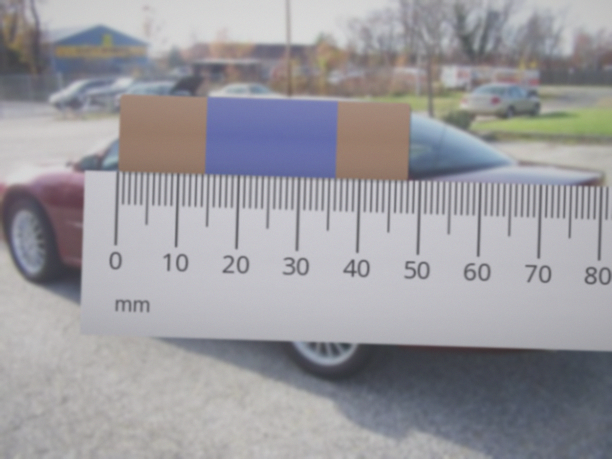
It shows mm 48
